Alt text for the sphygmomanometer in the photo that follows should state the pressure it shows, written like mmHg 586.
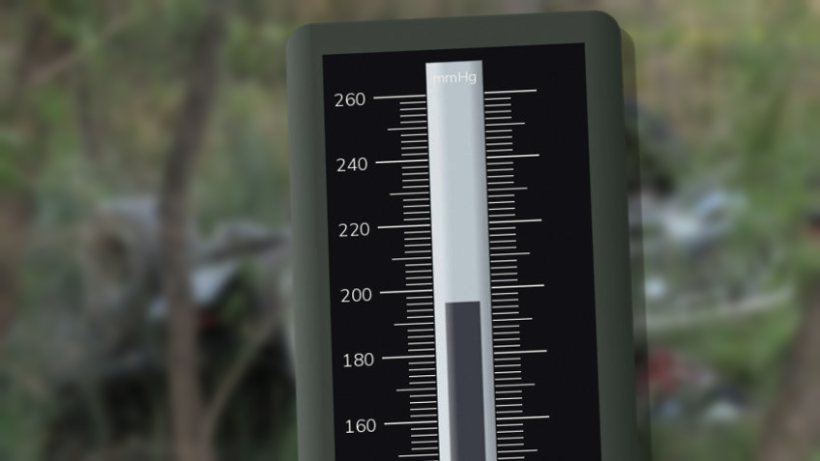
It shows mmHg 196
